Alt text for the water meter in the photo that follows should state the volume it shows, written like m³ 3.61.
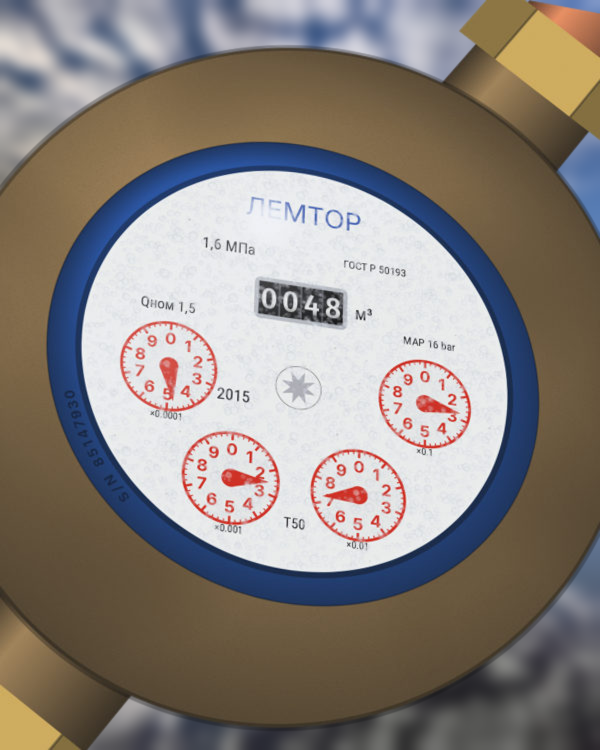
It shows m³ 48.2724
